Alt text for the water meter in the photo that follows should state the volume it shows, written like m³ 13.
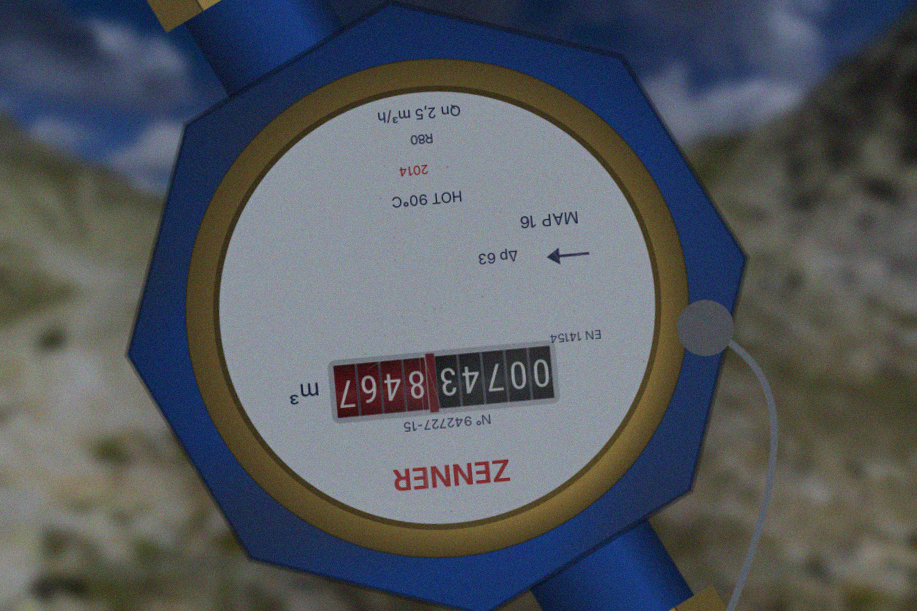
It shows m³ 743.8467
